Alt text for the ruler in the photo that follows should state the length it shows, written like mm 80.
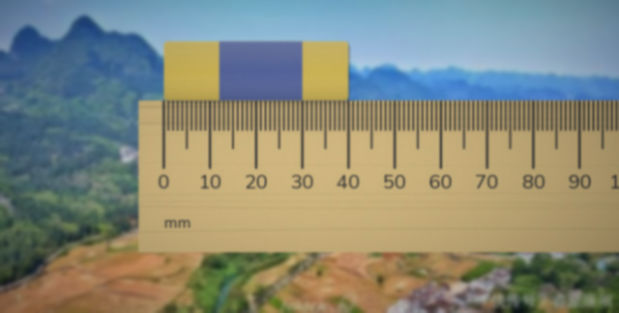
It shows mm 40
